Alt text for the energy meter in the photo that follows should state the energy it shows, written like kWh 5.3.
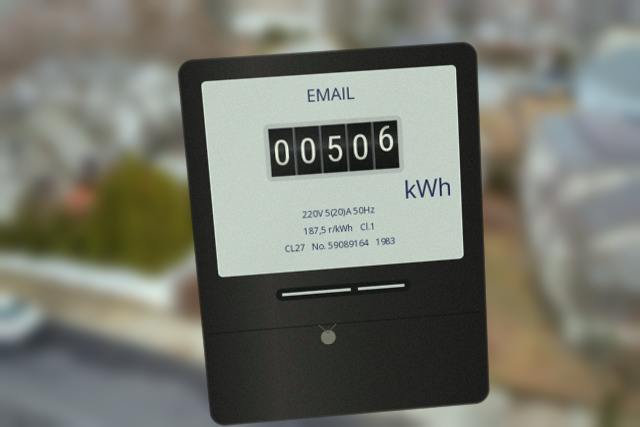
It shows kWh 506
